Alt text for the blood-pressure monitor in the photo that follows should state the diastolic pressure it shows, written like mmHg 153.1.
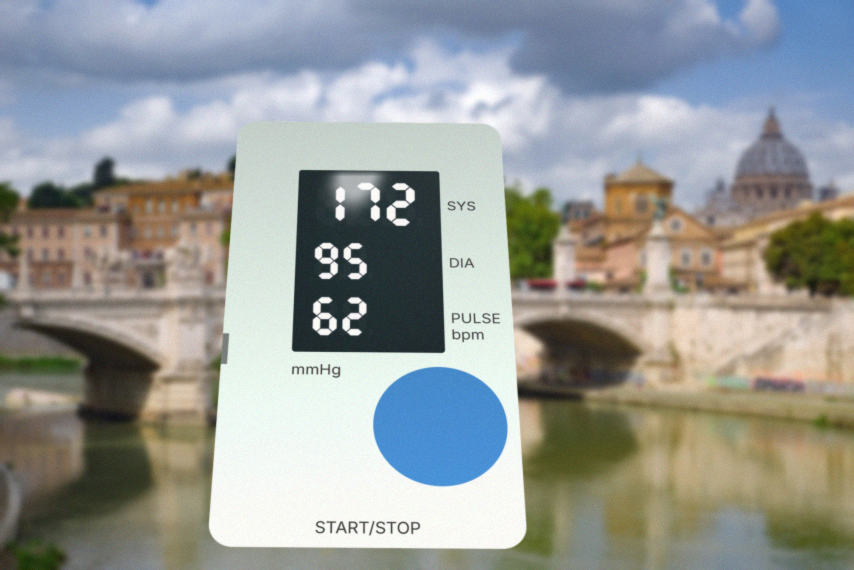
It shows mmHg 95
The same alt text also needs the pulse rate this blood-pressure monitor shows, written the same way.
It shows bpm 62
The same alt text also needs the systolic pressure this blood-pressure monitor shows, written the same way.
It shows mmHg 172
